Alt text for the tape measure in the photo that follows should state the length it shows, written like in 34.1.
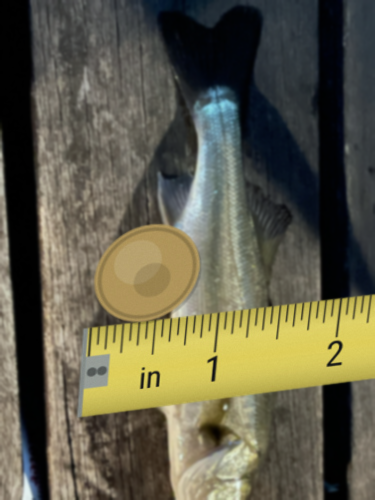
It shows in 0.8125
